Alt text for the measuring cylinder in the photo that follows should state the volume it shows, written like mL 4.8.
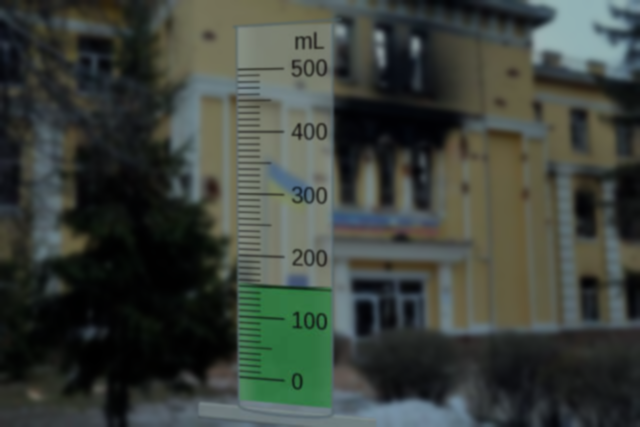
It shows mL 150
